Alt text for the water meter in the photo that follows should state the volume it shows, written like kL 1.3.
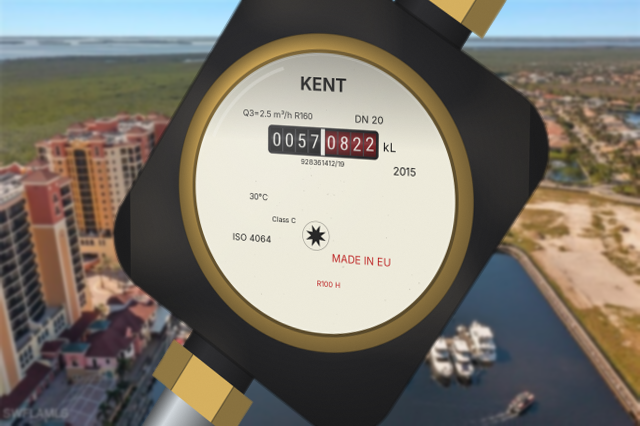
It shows kL 57.0822
